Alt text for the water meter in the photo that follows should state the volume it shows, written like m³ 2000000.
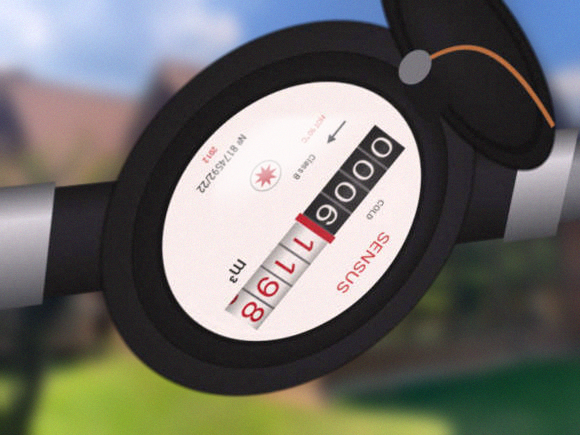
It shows m³ 6.1198
